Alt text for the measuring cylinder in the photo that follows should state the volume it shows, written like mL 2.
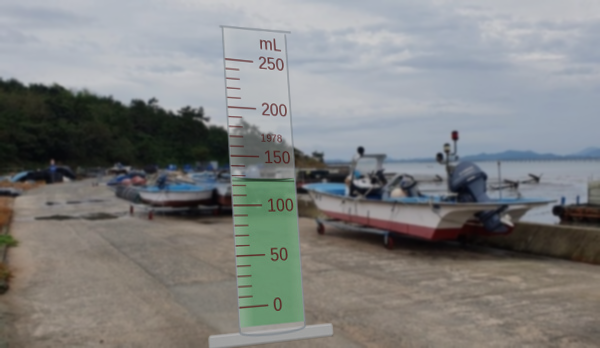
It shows mL 125
